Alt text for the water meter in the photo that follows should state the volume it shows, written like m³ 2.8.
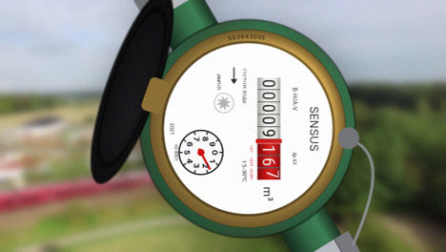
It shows m³ 9.1671
